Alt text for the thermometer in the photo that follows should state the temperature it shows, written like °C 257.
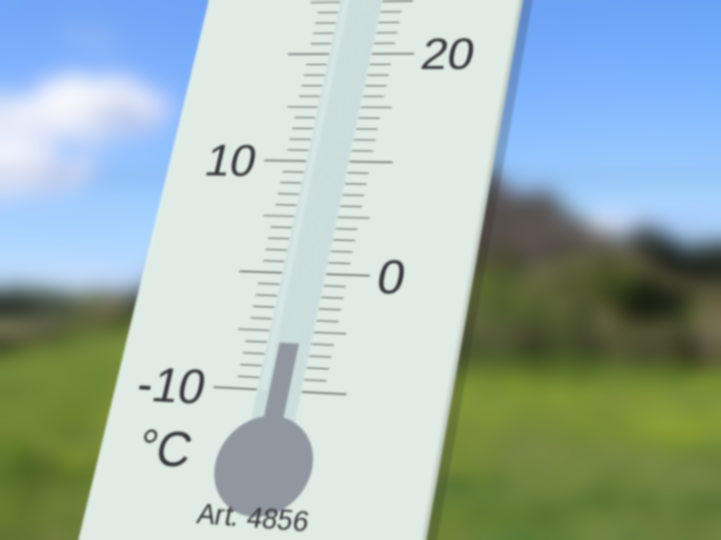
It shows °C -6
